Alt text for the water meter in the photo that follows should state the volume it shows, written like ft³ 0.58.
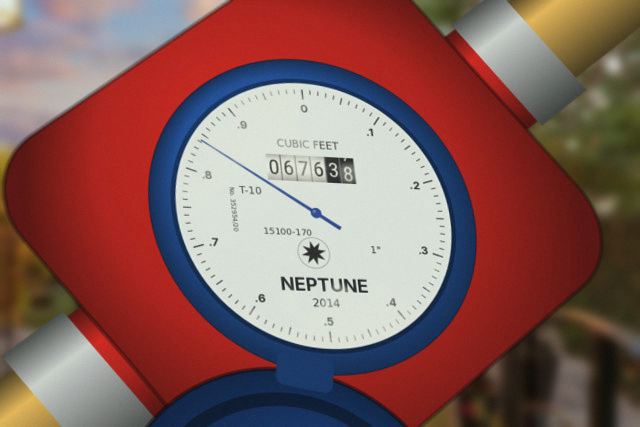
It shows ft³ 67637.84
